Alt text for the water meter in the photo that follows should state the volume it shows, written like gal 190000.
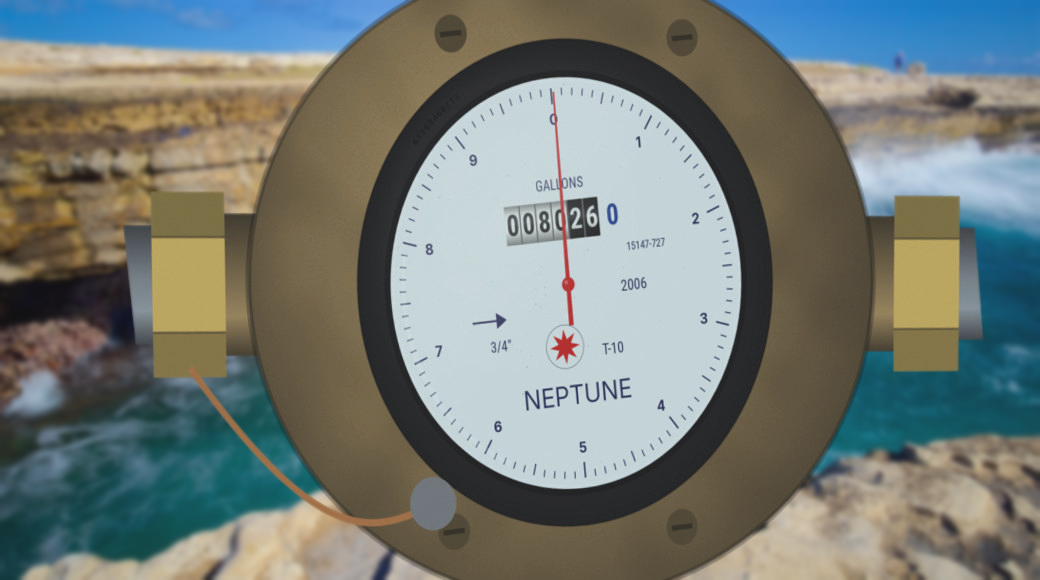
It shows gal 80260.0
